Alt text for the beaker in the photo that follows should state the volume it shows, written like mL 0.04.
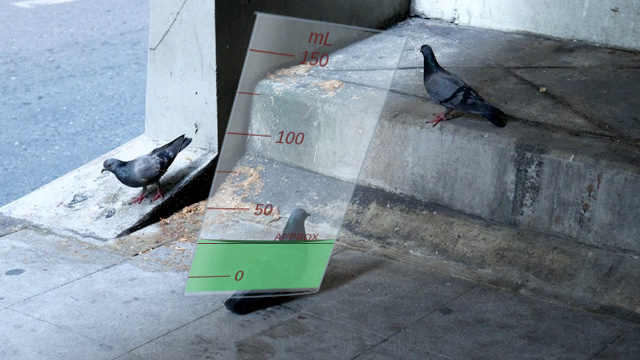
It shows mL 25
